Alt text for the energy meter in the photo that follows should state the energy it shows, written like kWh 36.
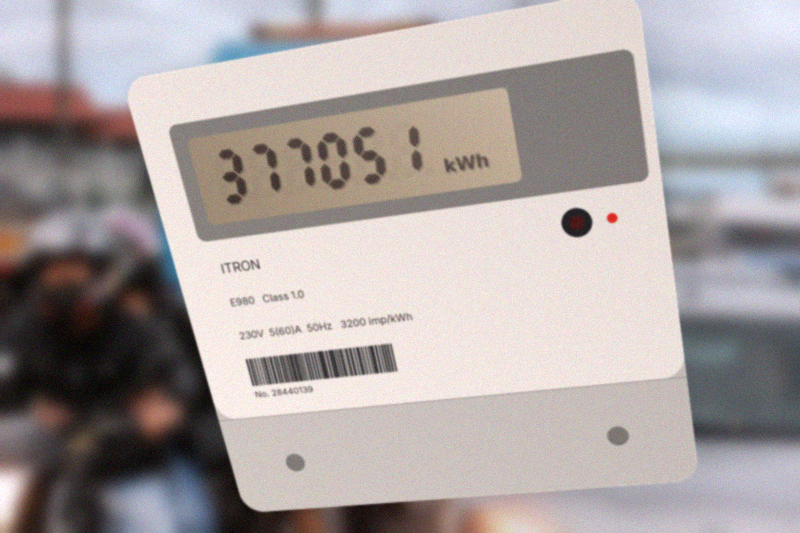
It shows kWh 377051
